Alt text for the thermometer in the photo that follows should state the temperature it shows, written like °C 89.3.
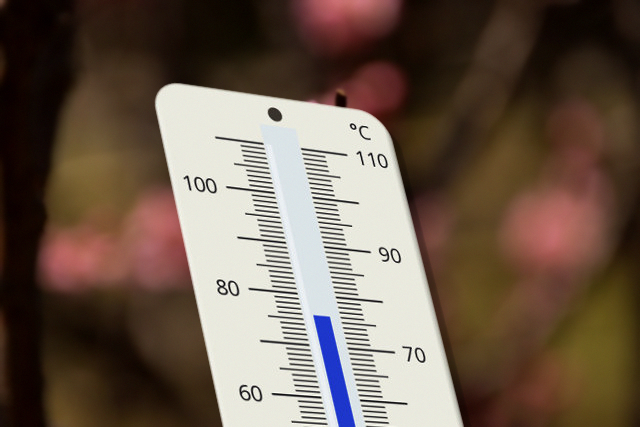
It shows °C 76
